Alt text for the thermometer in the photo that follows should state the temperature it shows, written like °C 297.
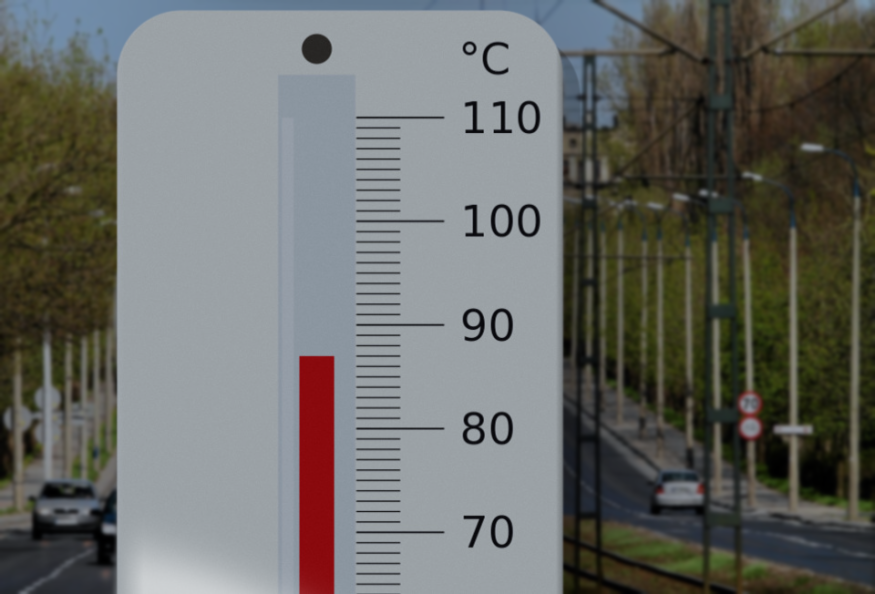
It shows °C 87
